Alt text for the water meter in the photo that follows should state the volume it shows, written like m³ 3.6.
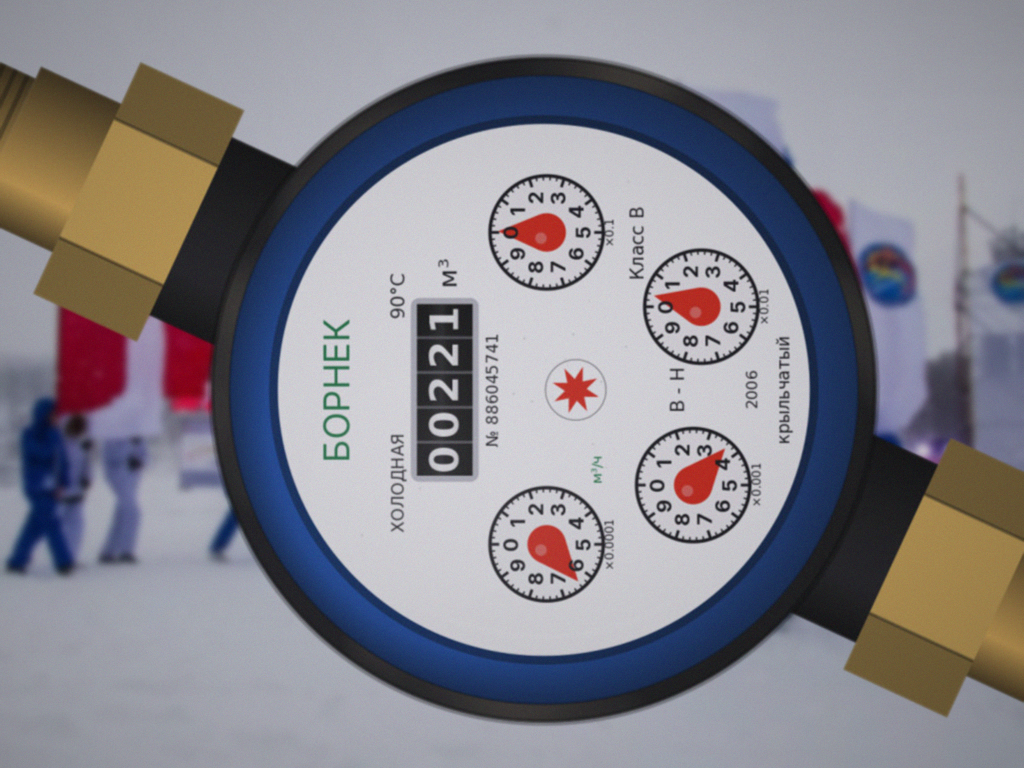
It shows m³ 221.0036
